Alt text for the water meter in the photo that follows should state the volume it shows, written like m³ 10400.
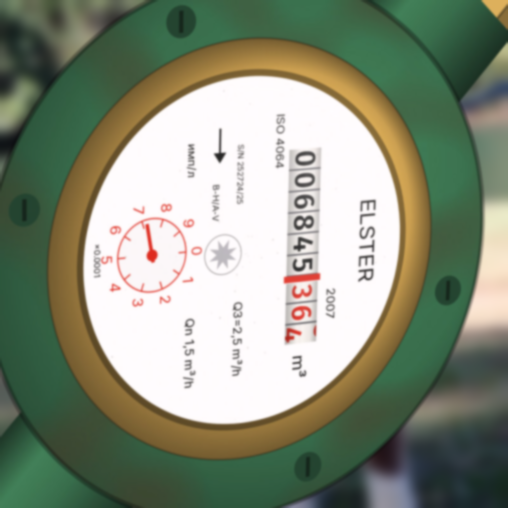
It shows m³ 6845.3637
